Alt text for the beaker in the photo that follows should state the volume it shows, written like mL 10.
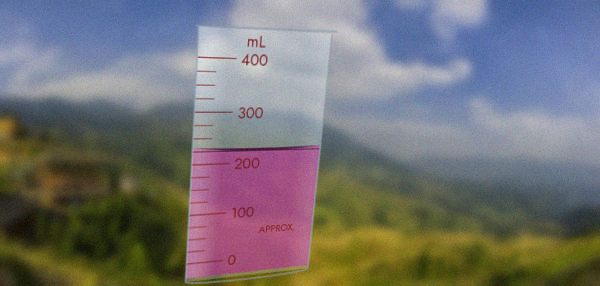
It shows mL 225
